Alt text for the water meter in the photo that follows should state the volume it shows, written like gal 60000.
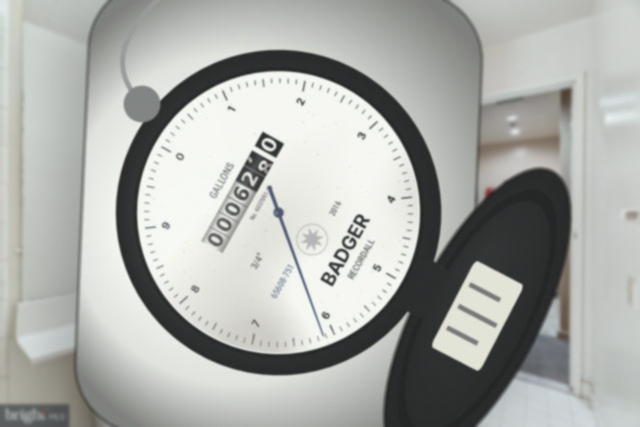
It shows gal 6276.1
